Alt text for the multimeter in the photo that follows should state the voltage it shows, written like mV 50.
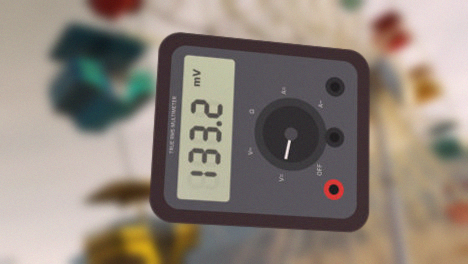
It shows mV 133.2
